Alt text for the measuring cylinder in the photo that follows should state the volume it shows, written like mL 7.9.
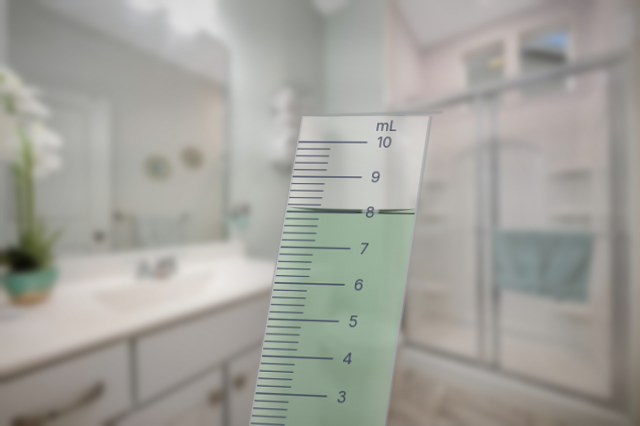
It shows mL 8
